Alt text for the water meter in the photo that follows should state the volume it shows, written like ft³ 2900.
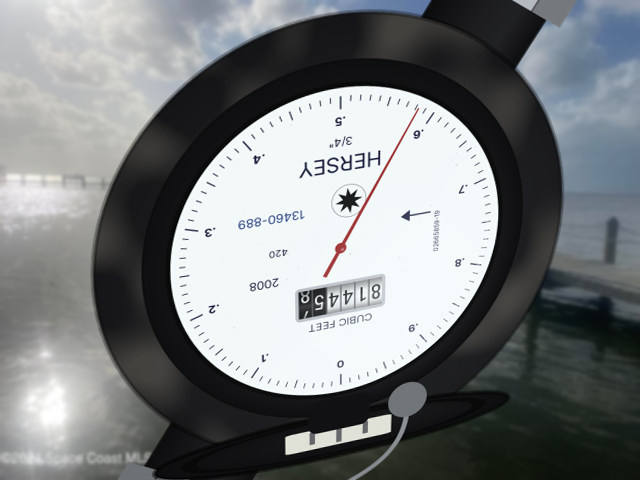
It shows ft³ 814457.58
